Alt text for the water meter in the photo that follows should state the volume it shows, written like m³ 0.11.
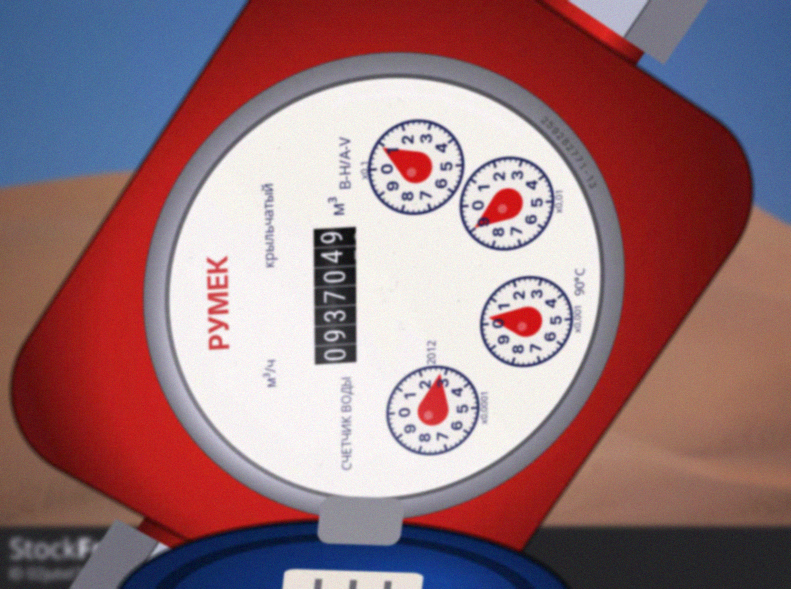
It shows m³ 937049.0902
